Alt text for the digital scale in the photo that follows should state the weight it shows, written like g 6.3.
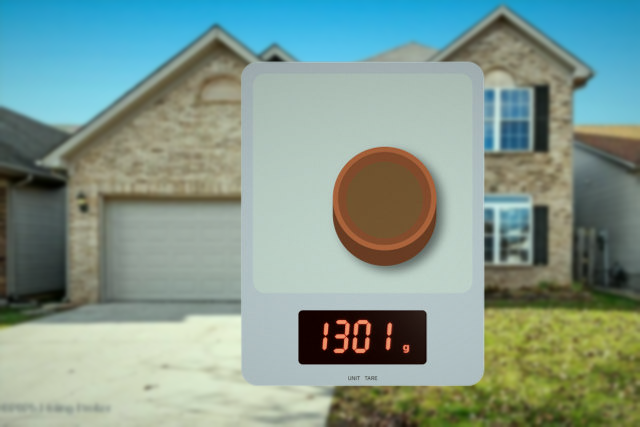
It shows g 1301
